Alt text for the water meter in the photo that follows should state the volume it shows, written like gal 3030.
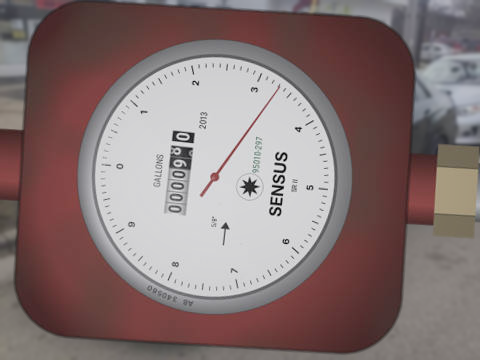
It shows gal 983.3
